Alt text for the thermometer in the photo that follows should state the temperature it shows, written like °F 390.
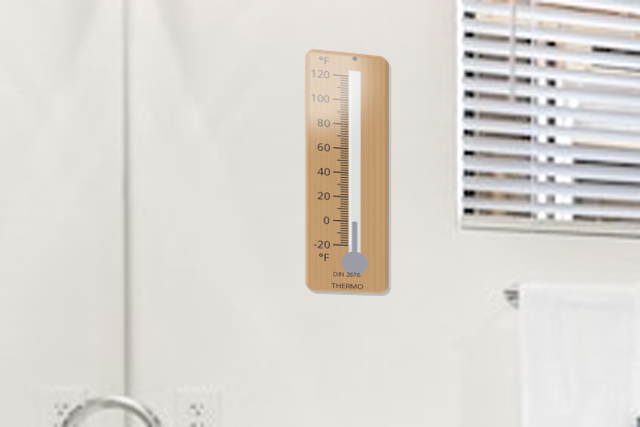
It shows °F 0
